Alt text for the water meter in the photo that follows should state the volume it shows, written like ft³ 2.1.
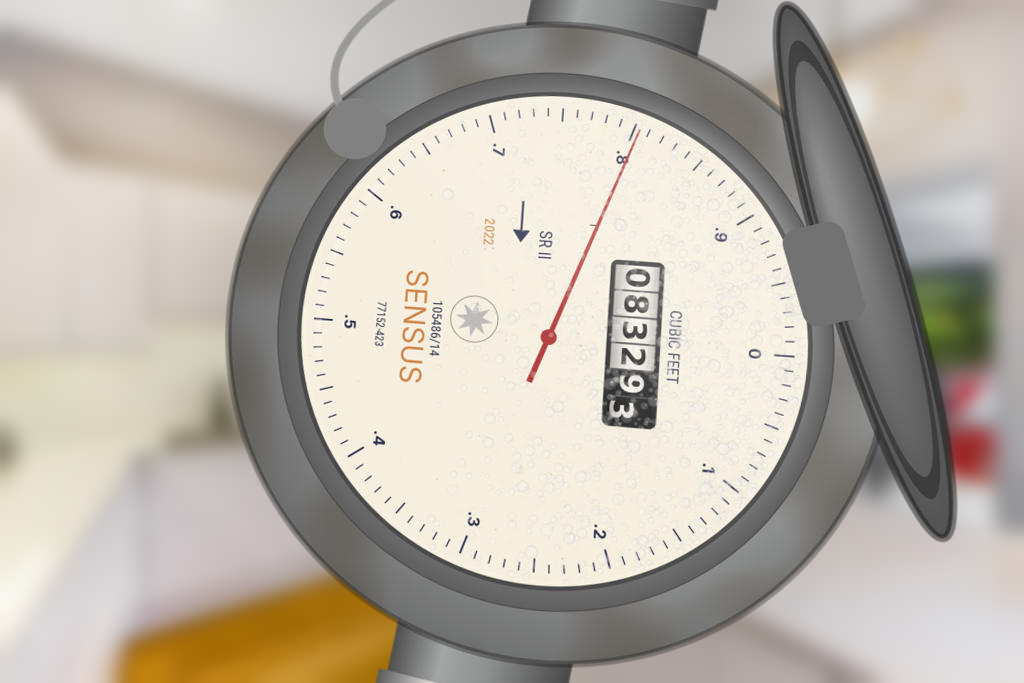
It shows ft³ 83292.80
